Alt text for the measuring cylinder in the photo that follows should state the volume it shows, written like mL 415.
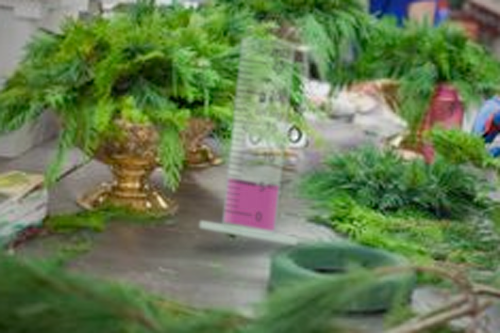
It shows mL 5
